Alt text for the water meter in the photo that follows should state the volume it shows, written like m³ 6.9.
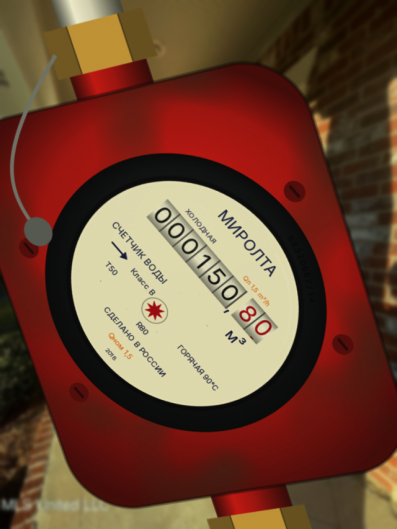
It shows m³ 150.80
